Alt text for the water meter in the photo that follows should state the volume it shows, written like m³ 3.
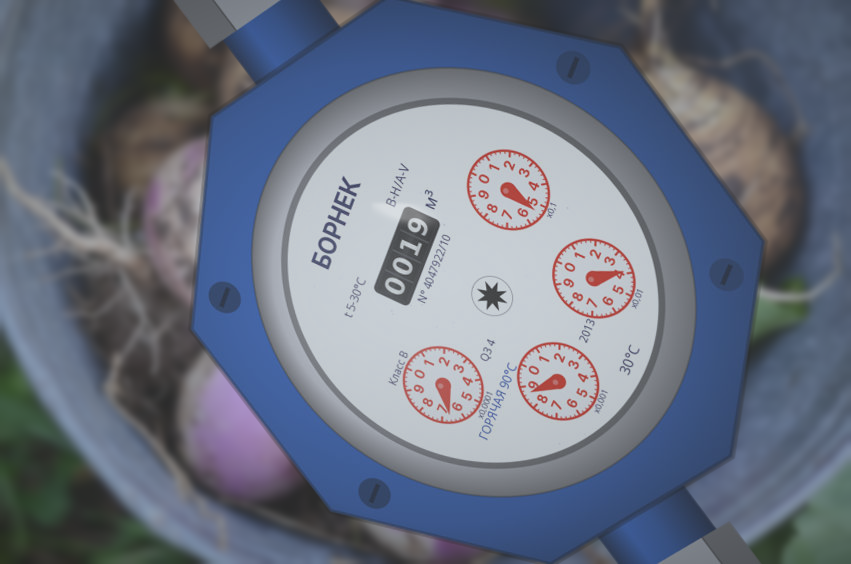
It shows m³ 19.5386
